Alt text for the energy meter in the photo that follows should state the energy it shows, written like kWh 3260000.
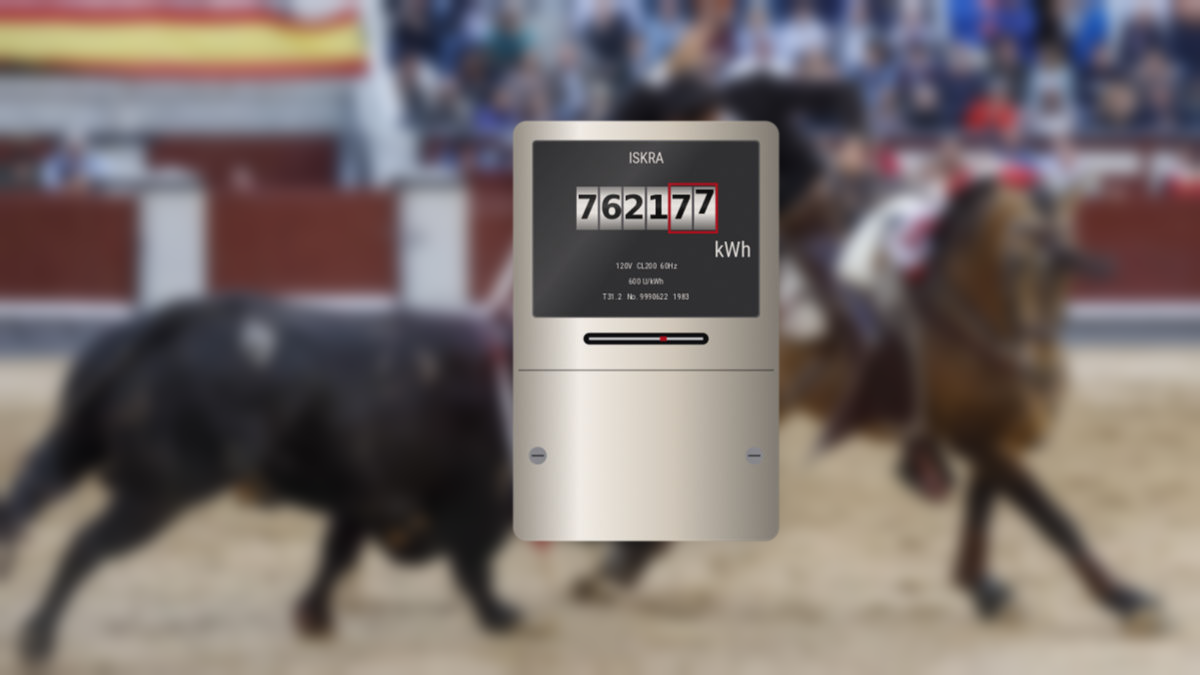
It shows kWh 7621.77
